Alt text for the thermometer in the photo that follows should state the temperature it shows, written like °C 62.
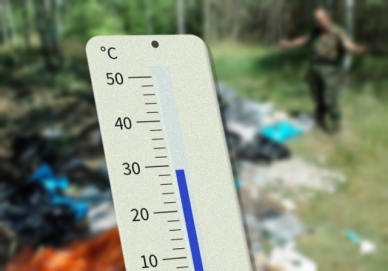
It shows °C 29
